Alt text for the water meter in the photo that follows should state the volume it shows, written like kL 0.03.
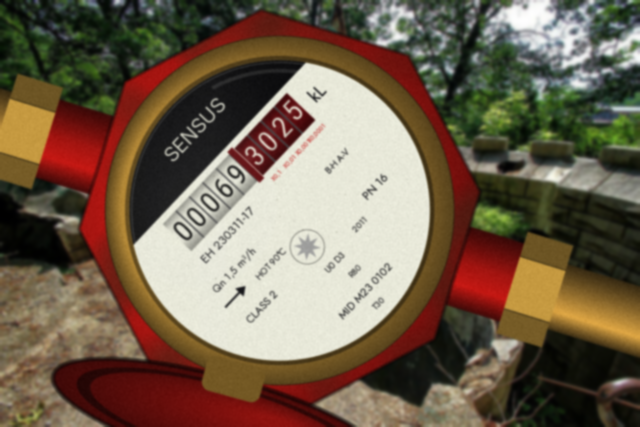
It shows kL 69.3025
